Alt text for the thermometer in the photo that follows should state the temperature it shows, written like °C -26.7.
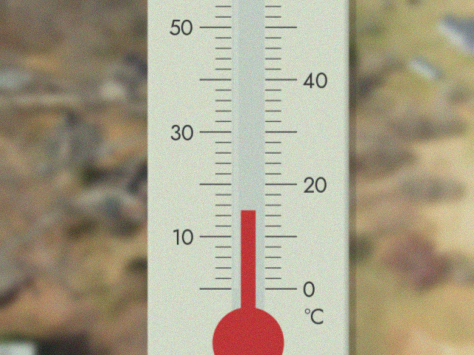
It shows °C 15
